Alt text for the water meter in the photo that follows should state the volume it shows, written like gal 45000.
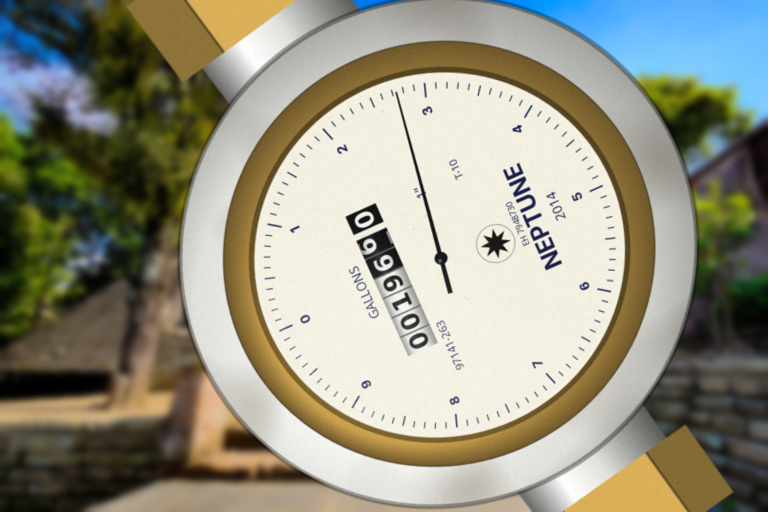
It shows gal 19662.7
